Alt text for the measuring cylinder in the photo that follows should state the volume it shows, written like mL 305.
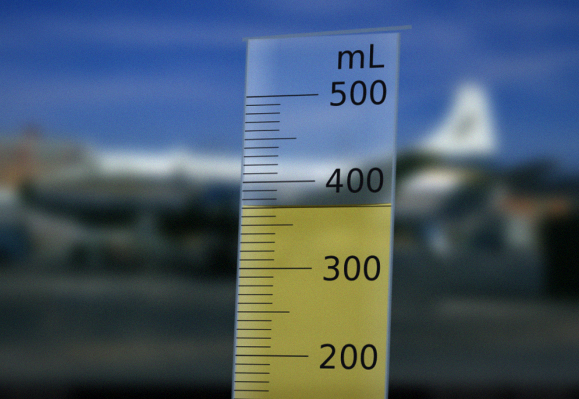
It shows mL 370
